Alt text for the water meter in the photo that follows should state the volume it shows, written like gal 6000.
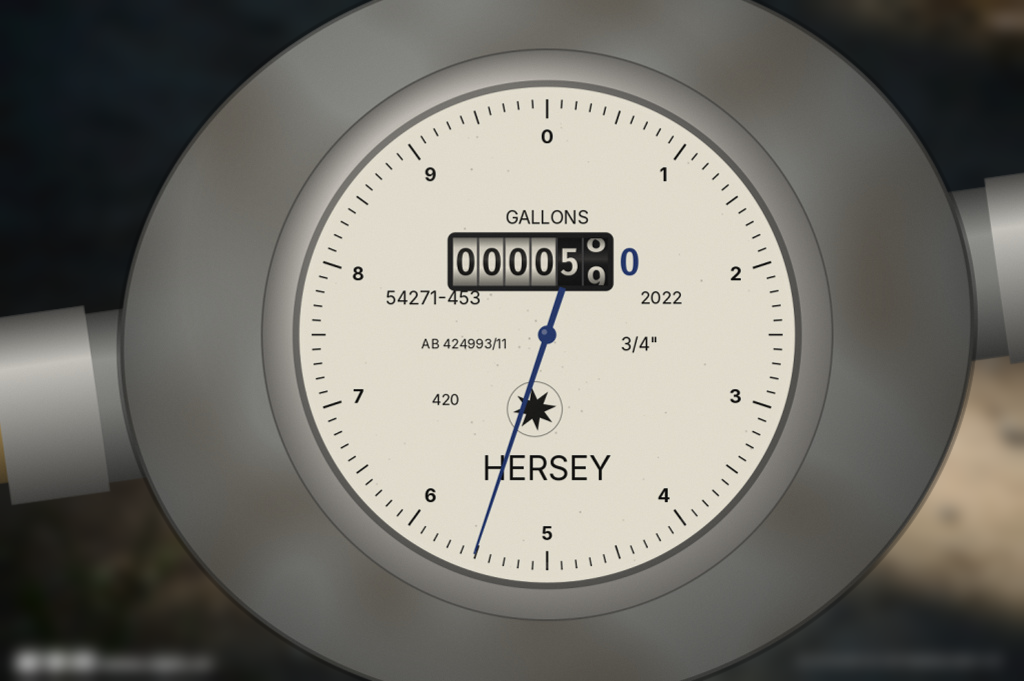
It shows gal 585.5
